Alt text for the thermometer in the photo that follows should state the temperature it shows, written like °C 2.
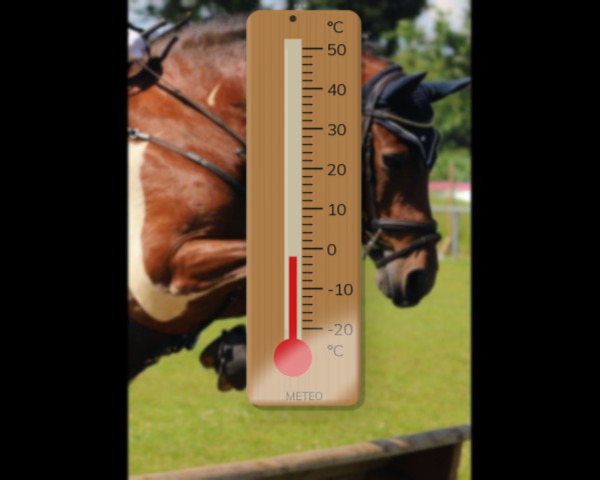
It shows °C -2
